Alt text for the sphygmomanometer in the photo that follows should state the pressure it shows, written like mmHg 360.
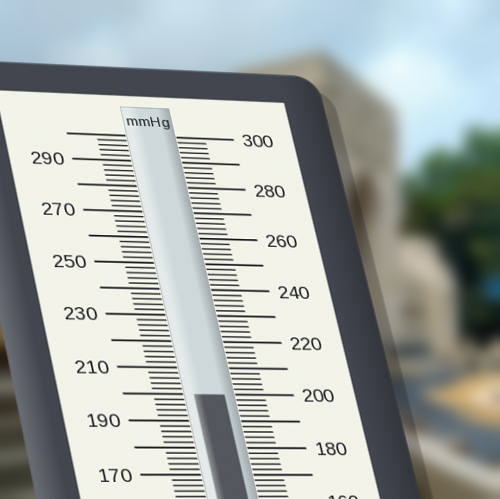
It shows mmHg 200
